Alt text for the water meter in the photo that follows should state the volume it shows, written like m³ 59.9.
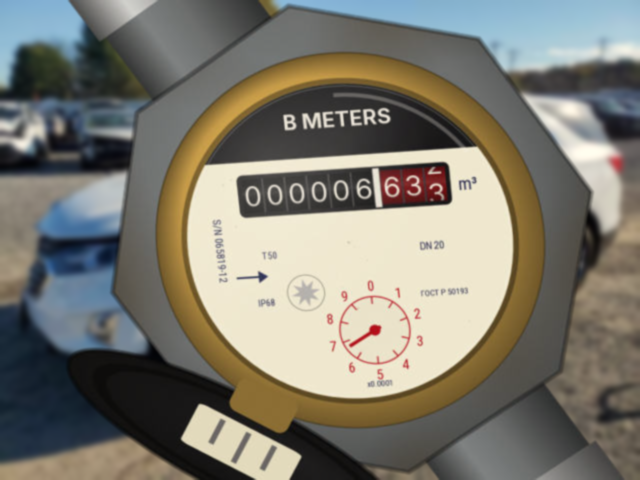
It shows m³ 6.6326
